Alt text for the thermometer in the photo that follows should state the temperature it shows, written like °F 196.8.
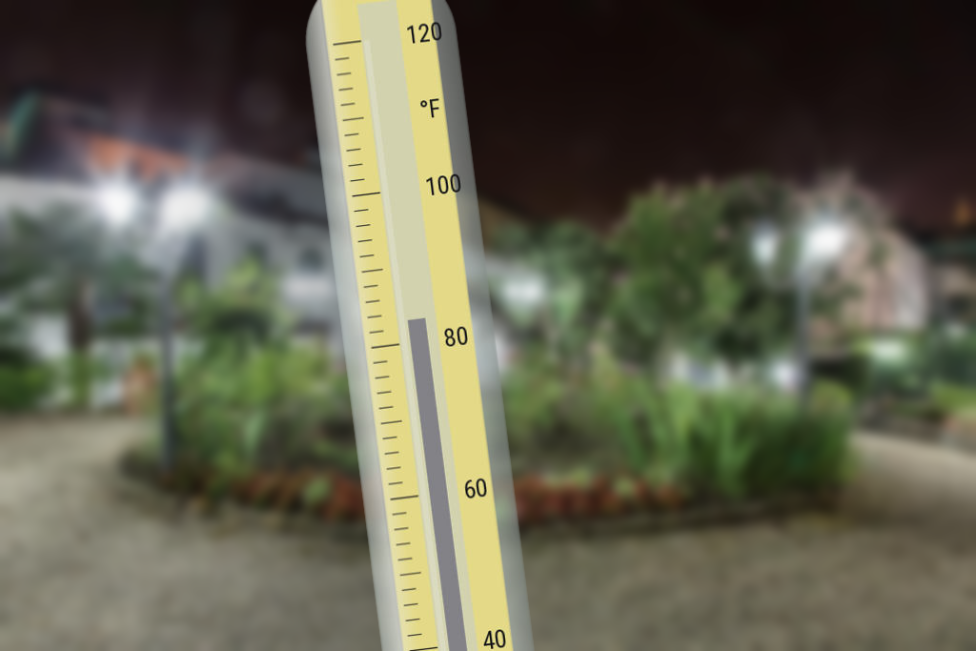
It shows °F 83
